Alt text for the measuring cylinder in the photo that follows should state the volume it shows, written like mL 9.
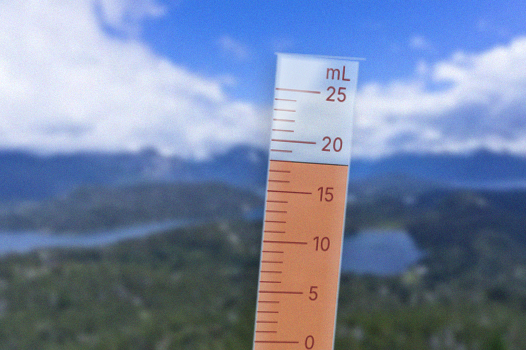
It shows mL 18
